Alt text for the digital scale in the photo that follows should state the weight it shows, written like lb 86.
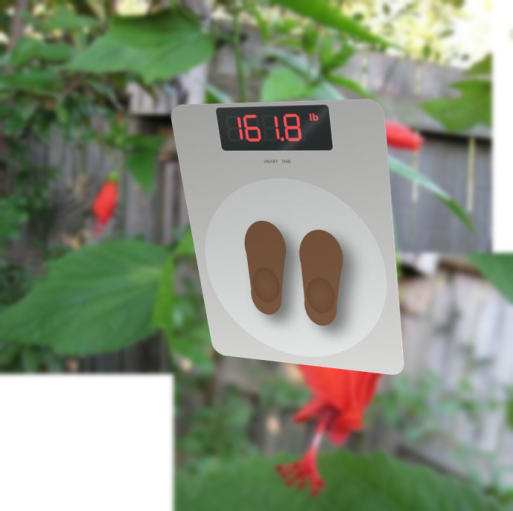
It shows lb 161.8
